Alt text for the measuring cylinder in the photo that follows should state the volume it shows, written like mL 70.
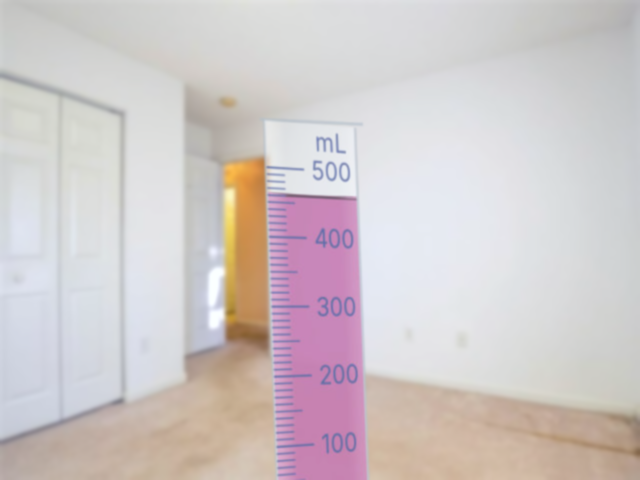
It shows mL 460
